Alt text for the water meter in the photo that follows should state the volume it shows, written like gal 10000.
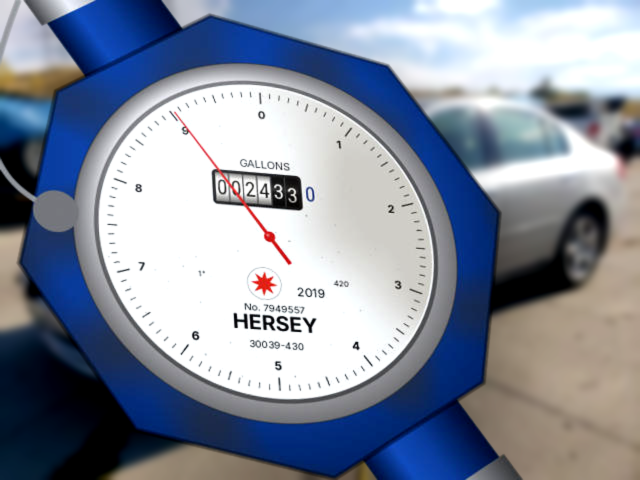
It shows gal 24329.0
